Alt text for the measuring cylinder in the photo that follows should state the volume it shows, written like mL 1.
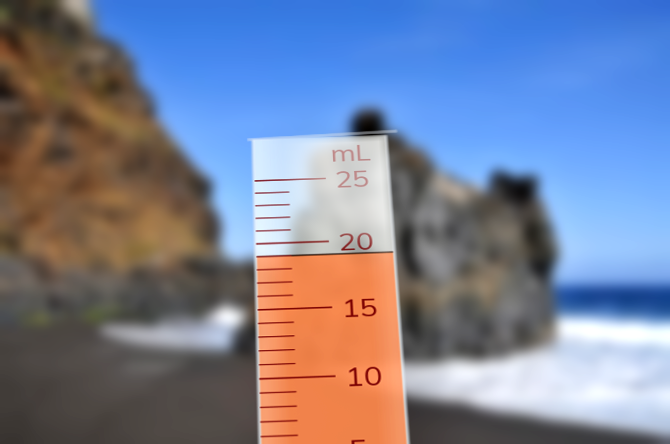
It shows mL 19
